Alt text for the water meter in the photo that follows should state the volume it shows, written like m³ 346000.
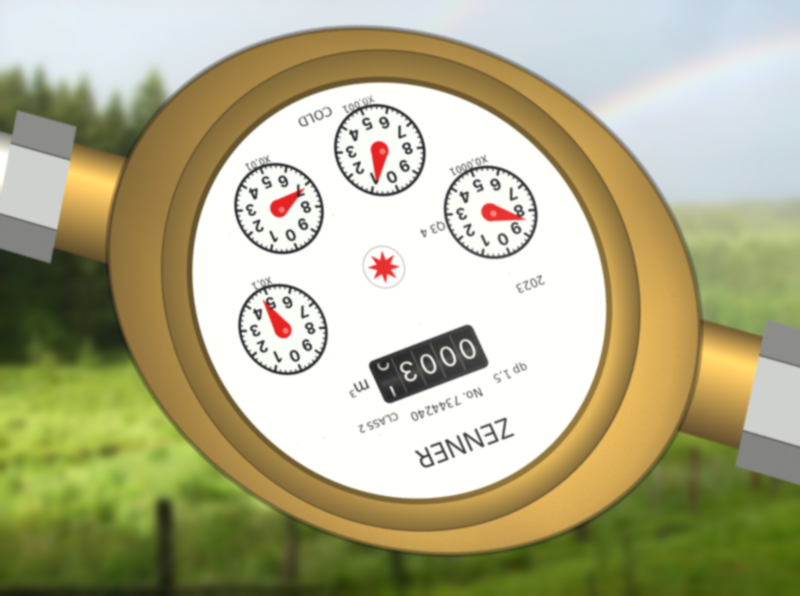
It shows m³ 31.4708
